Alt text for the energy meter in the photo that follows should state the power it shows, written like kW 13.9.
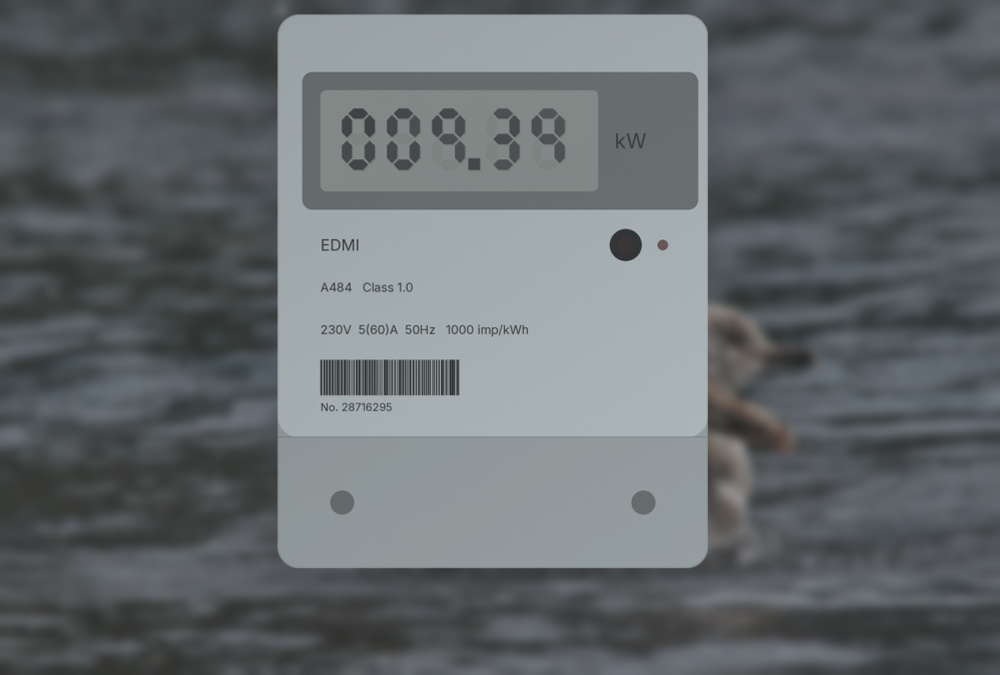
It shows kW 9.39
